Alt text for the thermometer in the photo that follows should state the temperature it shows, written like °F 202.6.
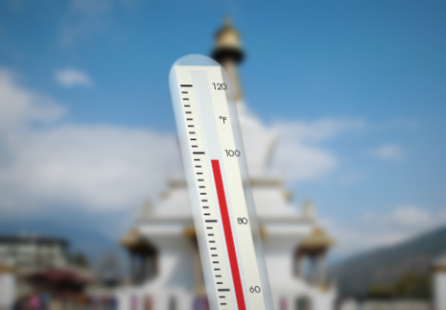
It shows °F 98
